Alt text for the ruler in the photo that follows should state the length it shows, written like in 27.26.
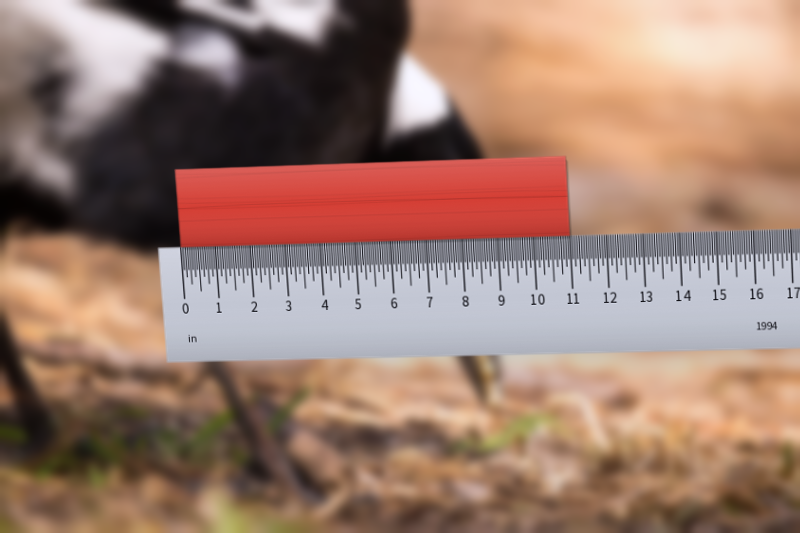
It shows in 11
